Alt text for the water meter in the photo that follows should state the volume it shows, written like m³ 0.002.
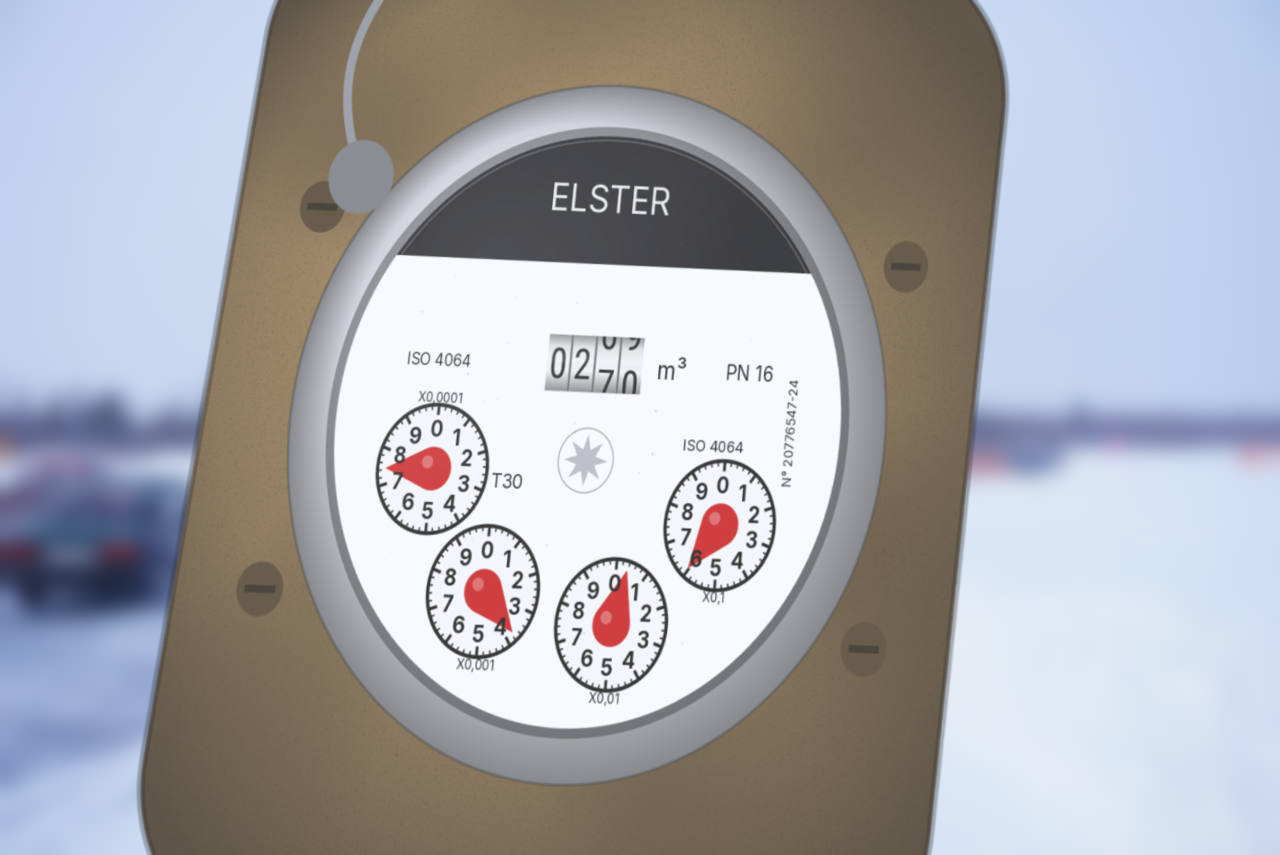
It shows m³ 269.6037
